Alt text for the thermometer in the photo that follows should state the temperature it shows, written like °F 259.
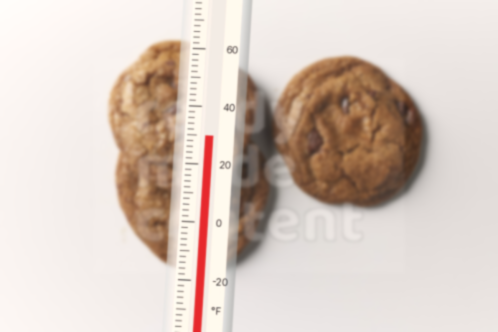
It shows °F 30
